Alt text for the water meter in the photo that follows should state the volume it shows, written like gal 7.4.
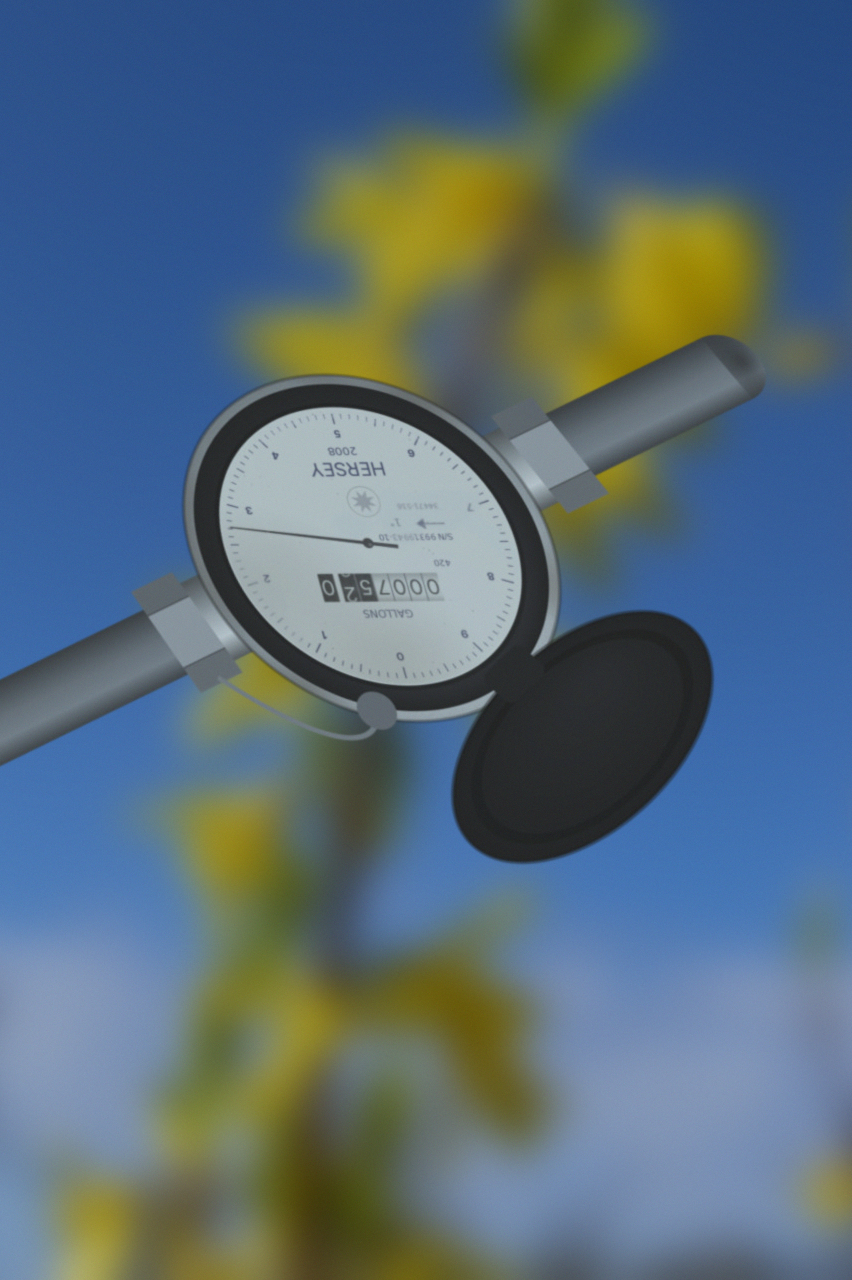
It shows gal 7522.7
